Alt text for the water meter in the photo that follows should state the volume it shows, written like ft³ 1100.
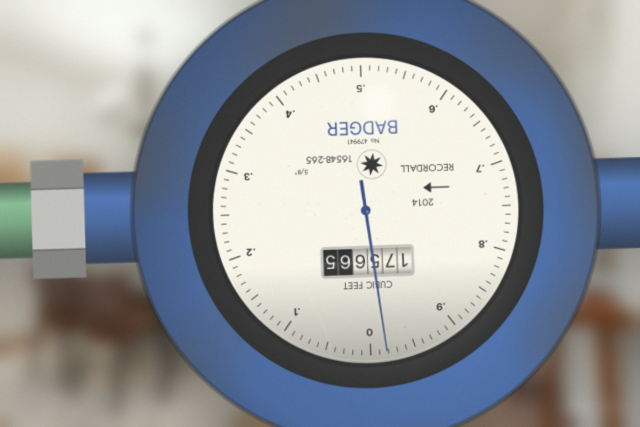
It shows ft³ 175664.98
